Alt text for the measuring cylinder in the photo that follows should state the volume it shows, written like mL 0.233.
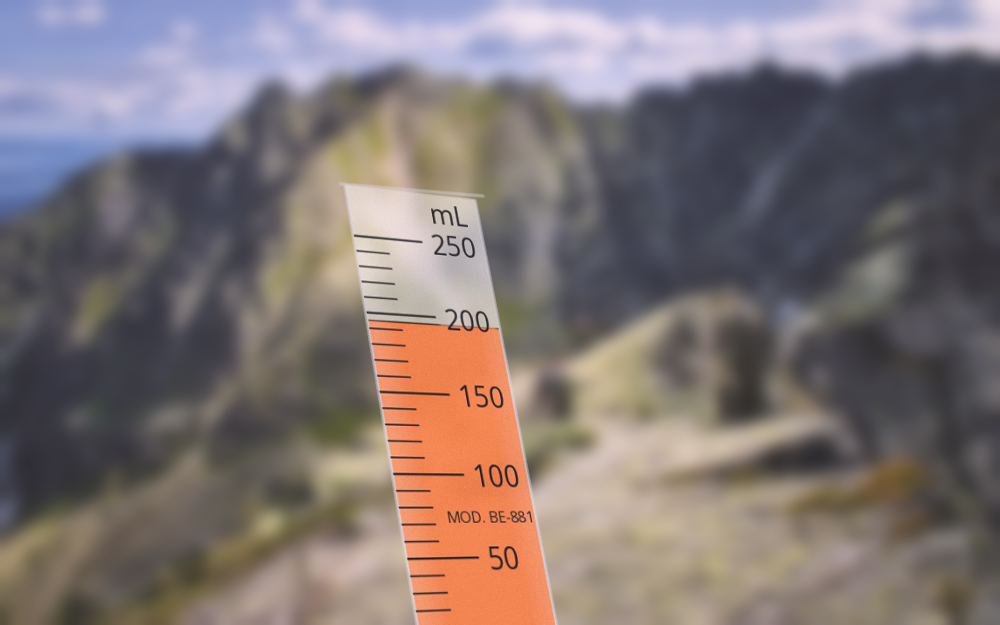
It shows mL 195
